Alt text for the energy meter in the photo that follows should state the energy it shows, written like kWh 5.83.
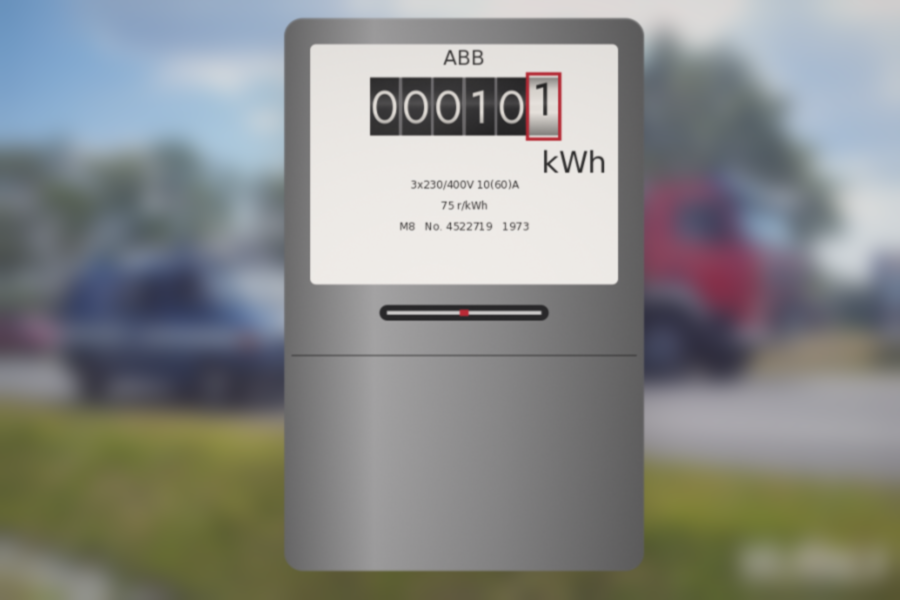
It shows kWh 10.1
